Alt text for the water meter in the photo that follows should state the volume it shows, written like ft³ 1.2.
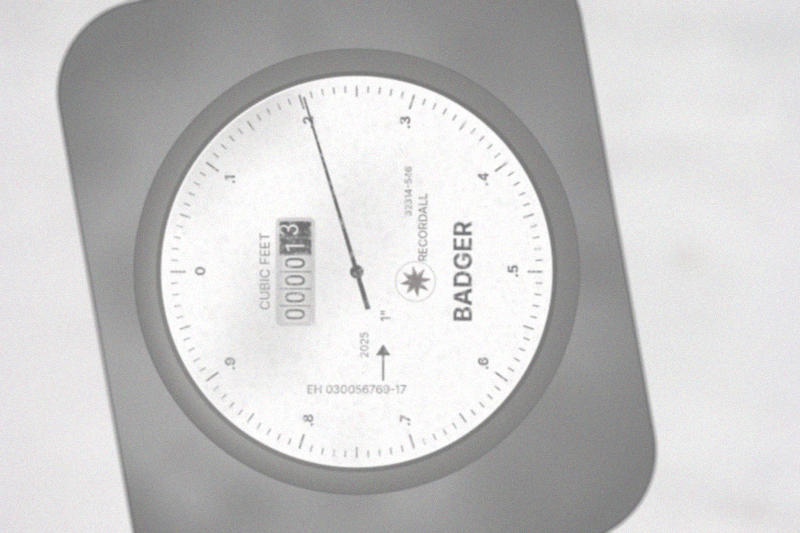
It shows ft³ 13.20
